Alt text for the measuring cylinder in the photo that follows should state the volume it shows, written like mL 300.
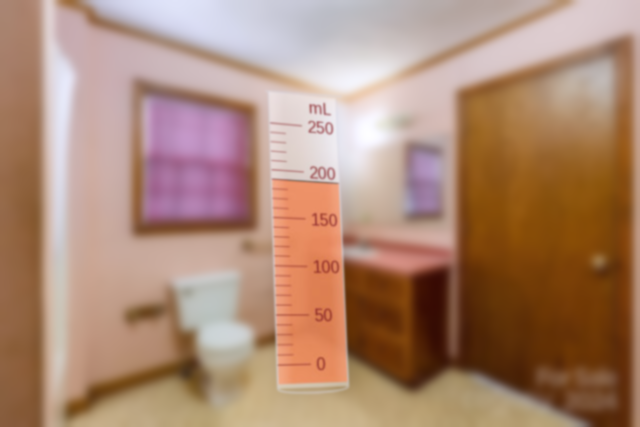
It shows mL 190
